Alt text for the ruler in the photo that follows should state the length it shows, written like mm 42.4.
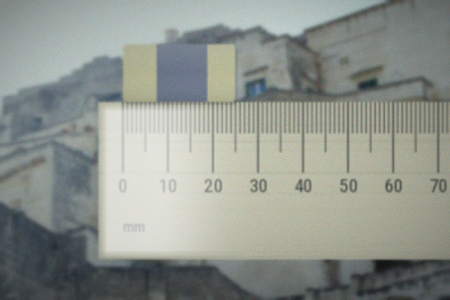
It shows mm 25
